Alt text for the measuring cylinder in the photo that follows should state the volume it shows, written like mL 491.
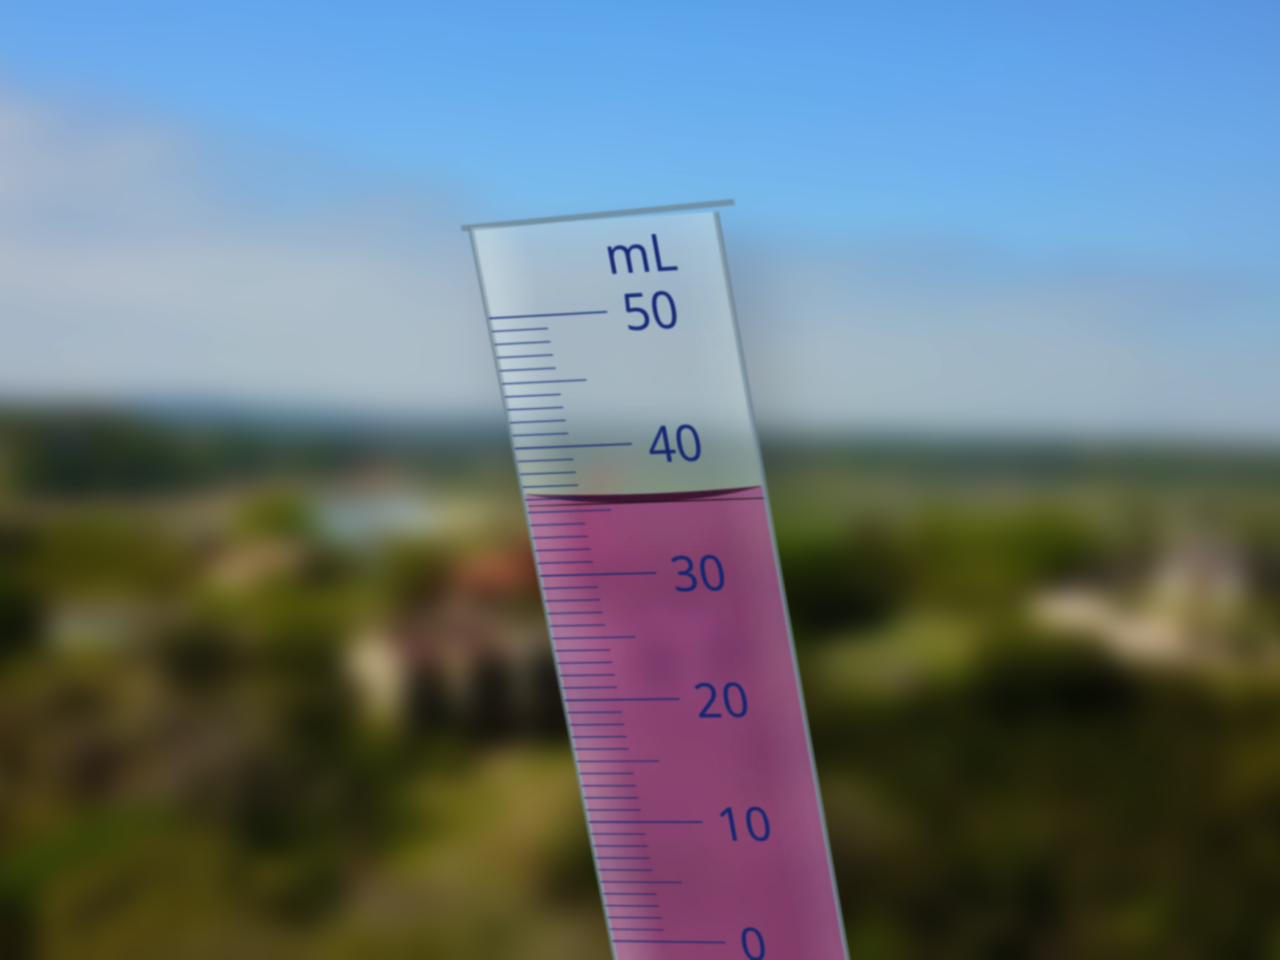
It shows mL 35.5
